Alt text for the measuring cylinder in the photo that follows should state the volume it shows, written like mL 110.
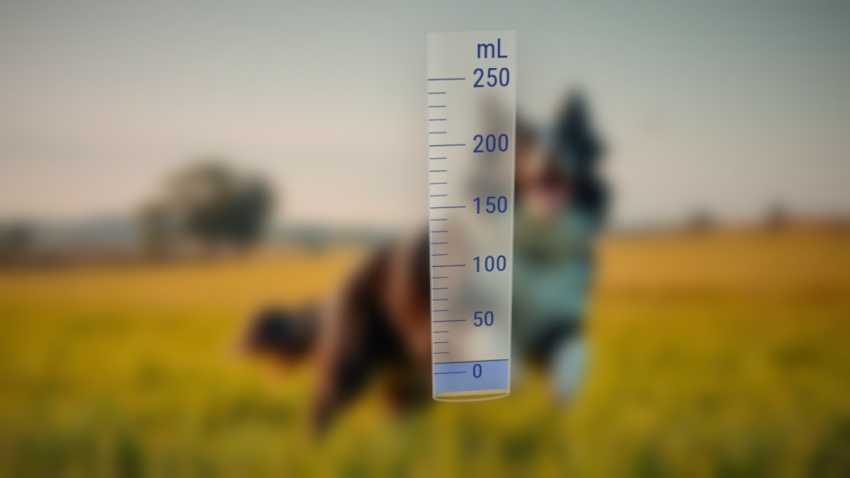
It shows mL 10
